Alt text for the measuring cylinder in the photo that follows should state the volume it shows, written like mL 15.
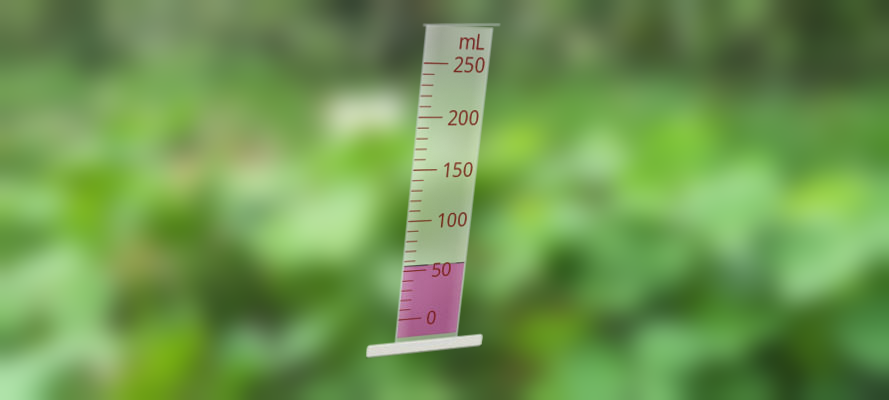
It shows mL 55
